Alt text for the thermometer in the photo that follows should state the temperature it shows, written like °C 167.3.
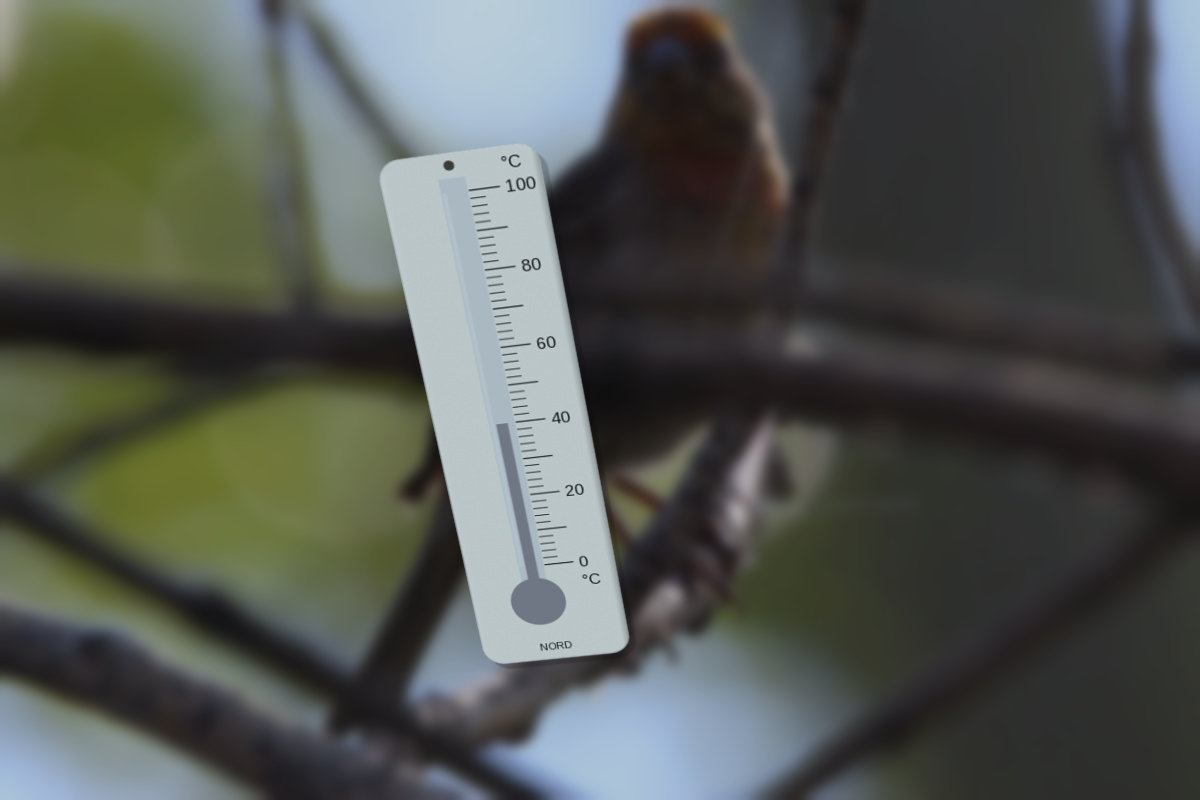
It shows °C 40
